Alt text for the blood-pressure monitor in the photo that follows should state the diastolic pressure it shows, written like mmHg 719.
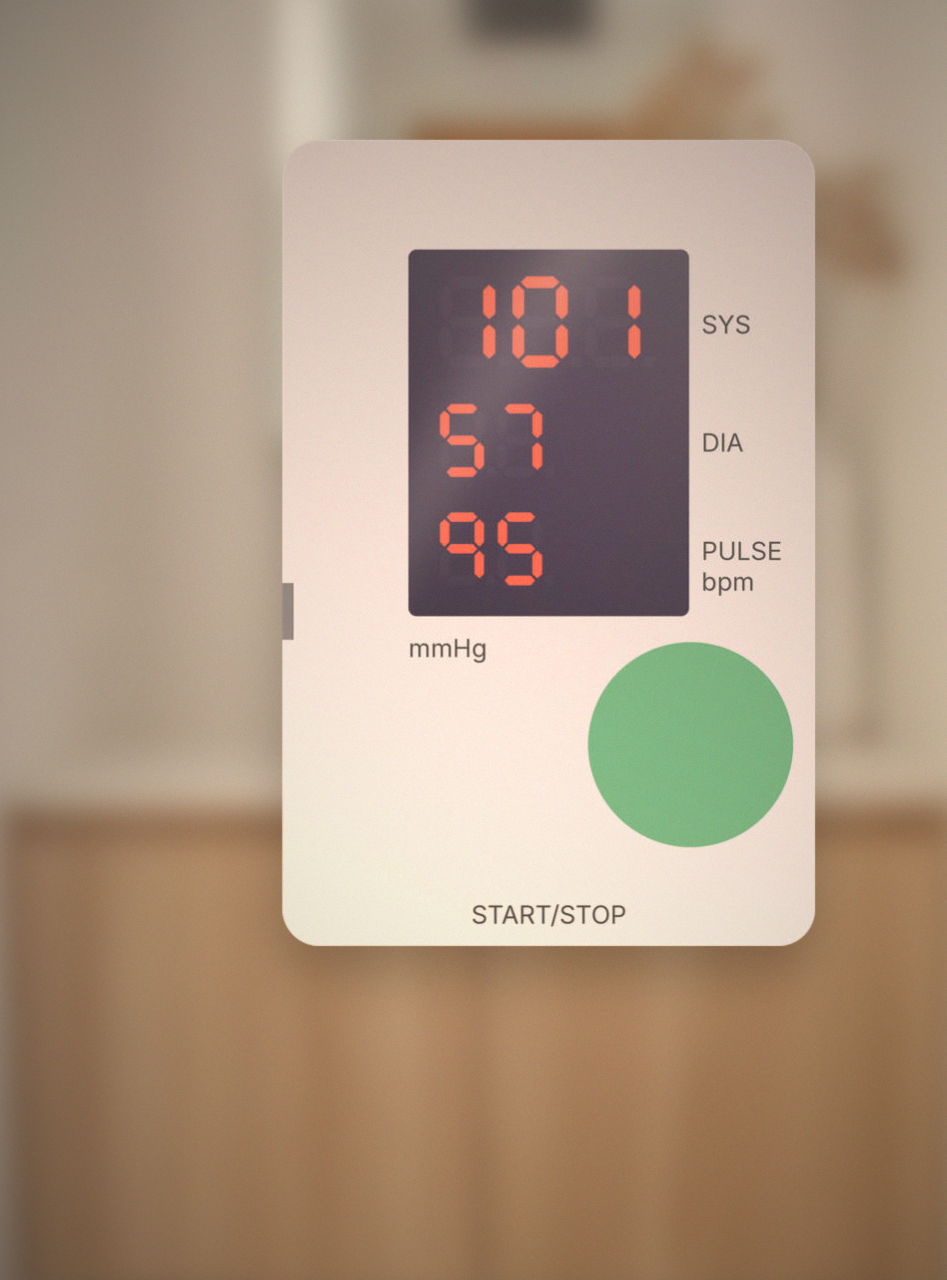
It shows mmHg 57
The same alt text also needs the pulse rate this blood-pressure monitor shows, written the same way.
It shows bpm 95
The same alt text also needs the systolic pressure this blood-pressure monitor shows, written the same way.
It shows mmHg 101
